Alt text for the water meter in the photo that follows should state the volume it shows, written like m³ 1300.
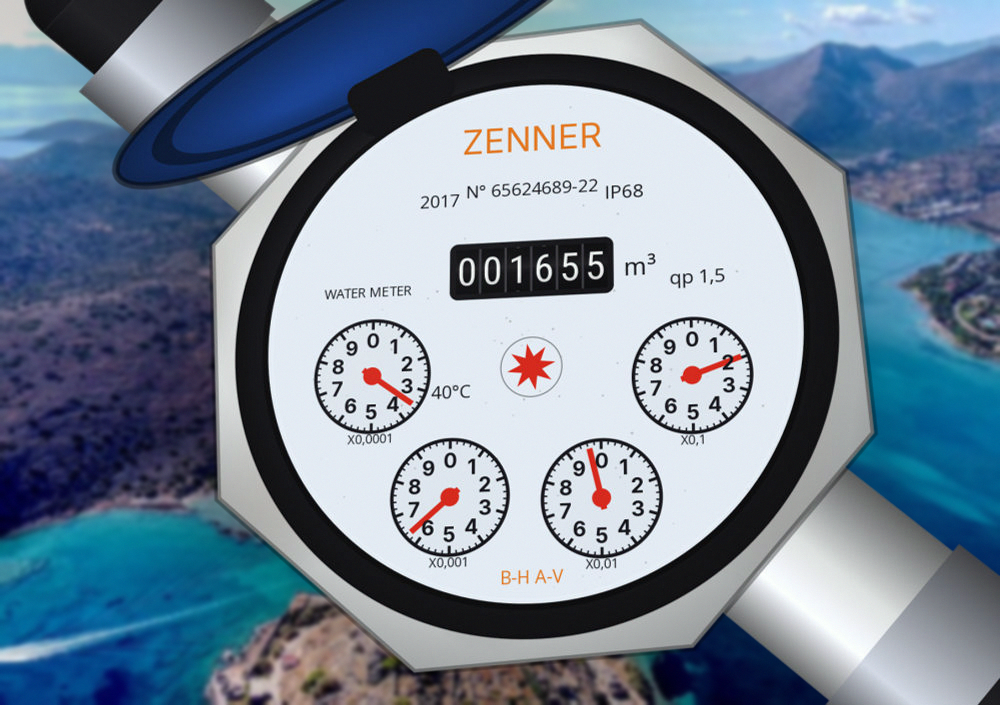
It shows m³ 1655.1963
